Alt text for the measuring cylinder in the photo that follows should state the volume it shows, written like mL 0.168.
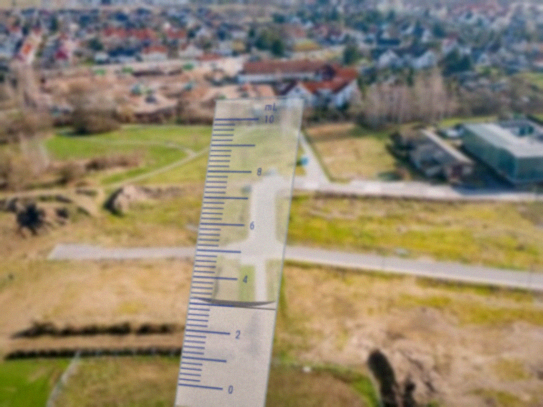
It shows mL 3
